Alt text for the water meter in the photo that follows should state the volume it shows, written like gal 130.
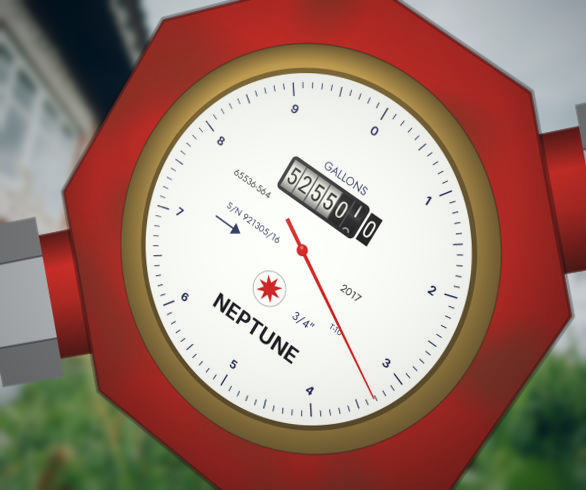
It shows gal 5255013.3
